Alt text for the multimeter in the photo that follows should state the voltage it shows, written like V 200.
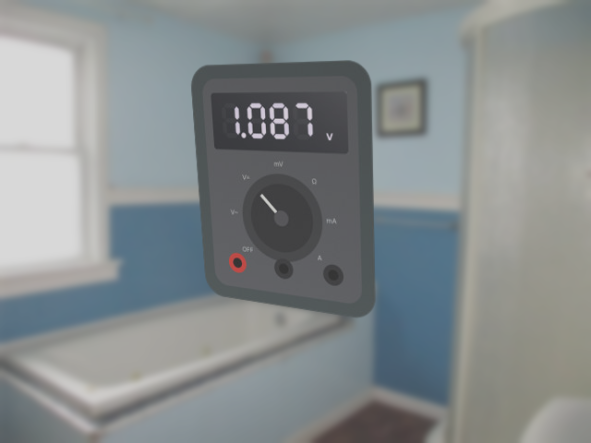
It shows V 1.087
